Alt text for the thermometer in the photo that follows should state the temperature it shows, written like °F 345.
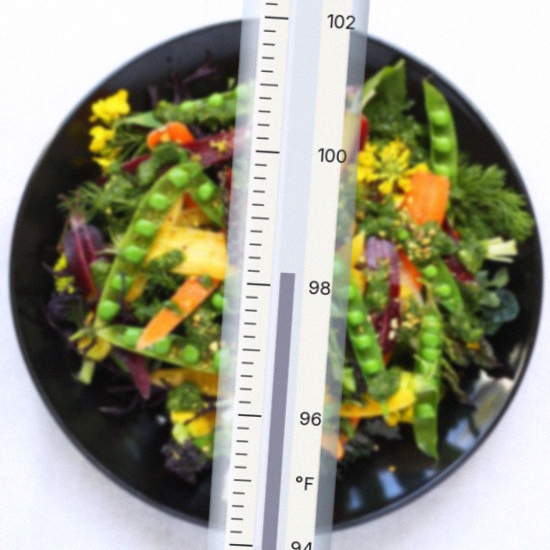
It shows °F 98.2
